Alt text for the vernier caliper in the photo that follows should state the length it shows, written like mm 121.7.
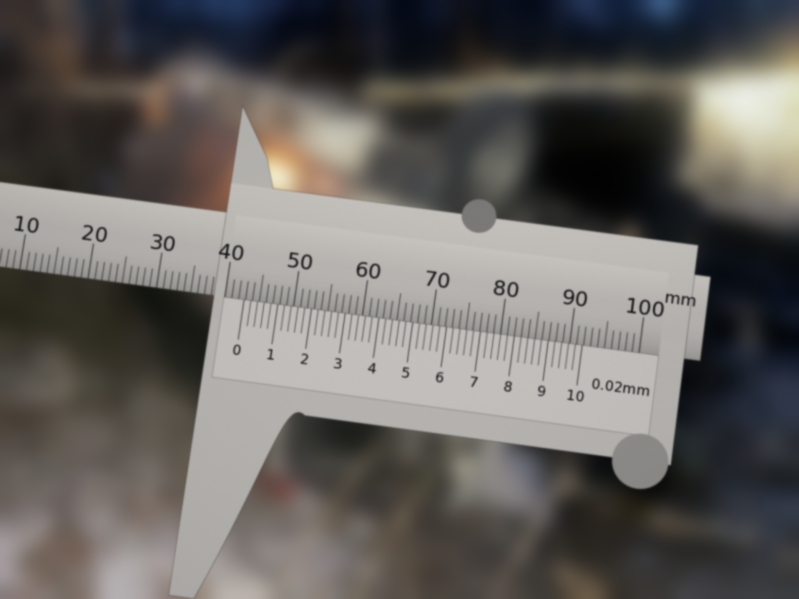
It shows mm 42.8
